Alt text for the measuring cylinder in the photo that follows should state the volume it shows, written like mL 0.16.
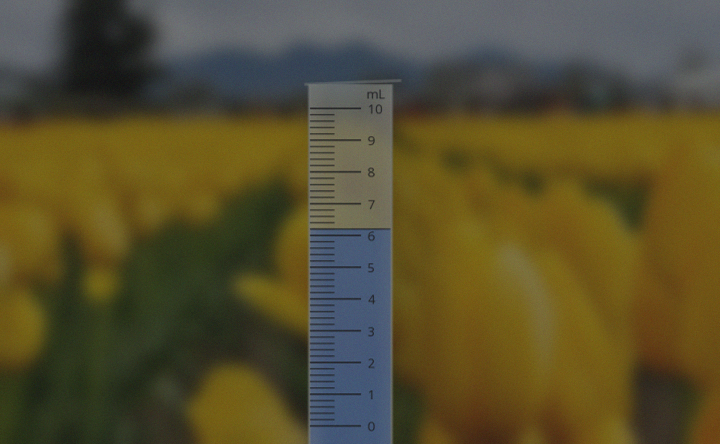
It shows mL 6.2
